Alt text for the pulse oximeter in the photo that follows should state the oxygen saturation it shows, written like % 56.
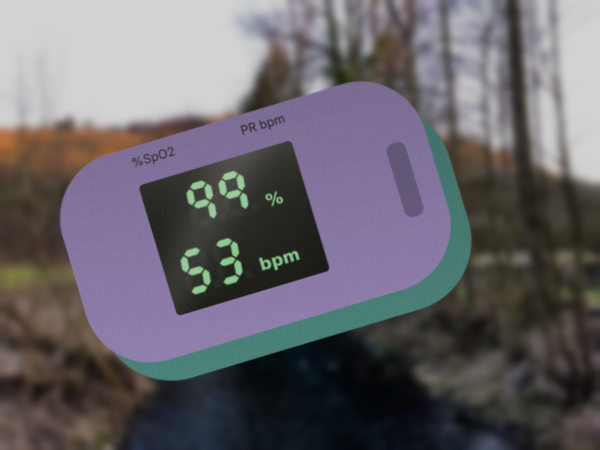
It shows % 99
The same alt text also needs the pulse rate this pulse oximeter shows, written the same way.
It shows bpm 53
